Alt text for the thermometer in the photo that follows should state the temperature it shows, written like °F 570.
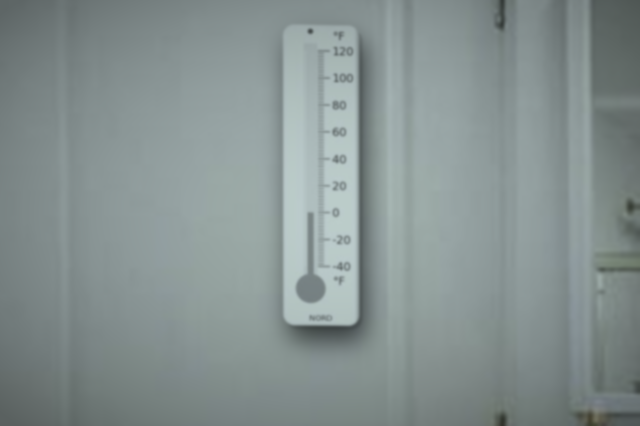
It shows °F 0
